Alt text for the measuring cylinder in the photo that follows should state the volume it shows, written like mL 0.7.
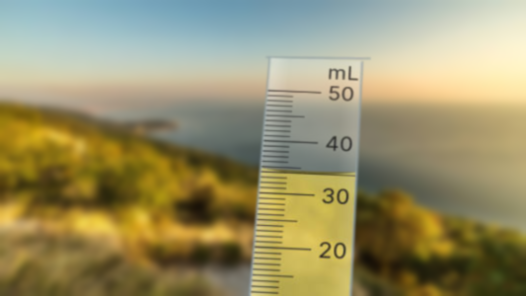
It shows mL 34
